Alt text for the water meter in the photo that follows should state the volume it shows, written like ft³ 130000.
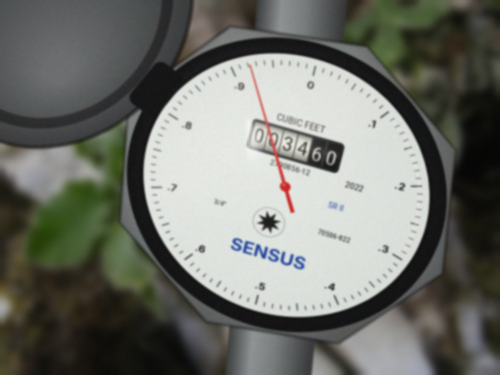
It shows ft³ 3459.92
